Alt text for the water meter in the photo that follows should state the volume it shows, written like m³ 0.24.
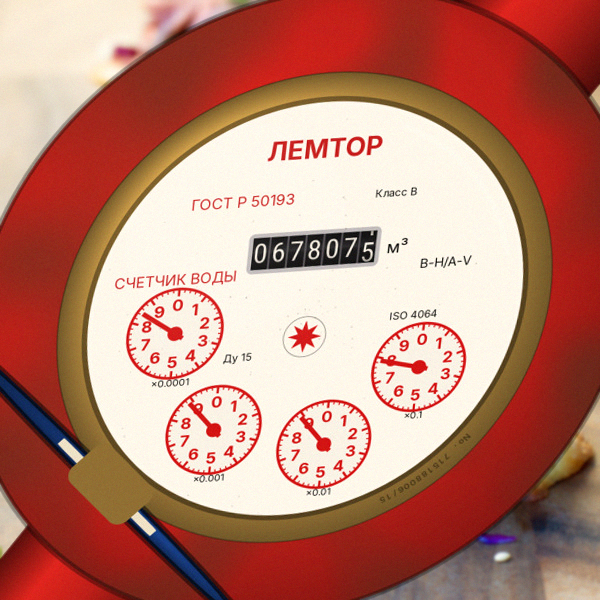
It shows m³ 678074.7888
